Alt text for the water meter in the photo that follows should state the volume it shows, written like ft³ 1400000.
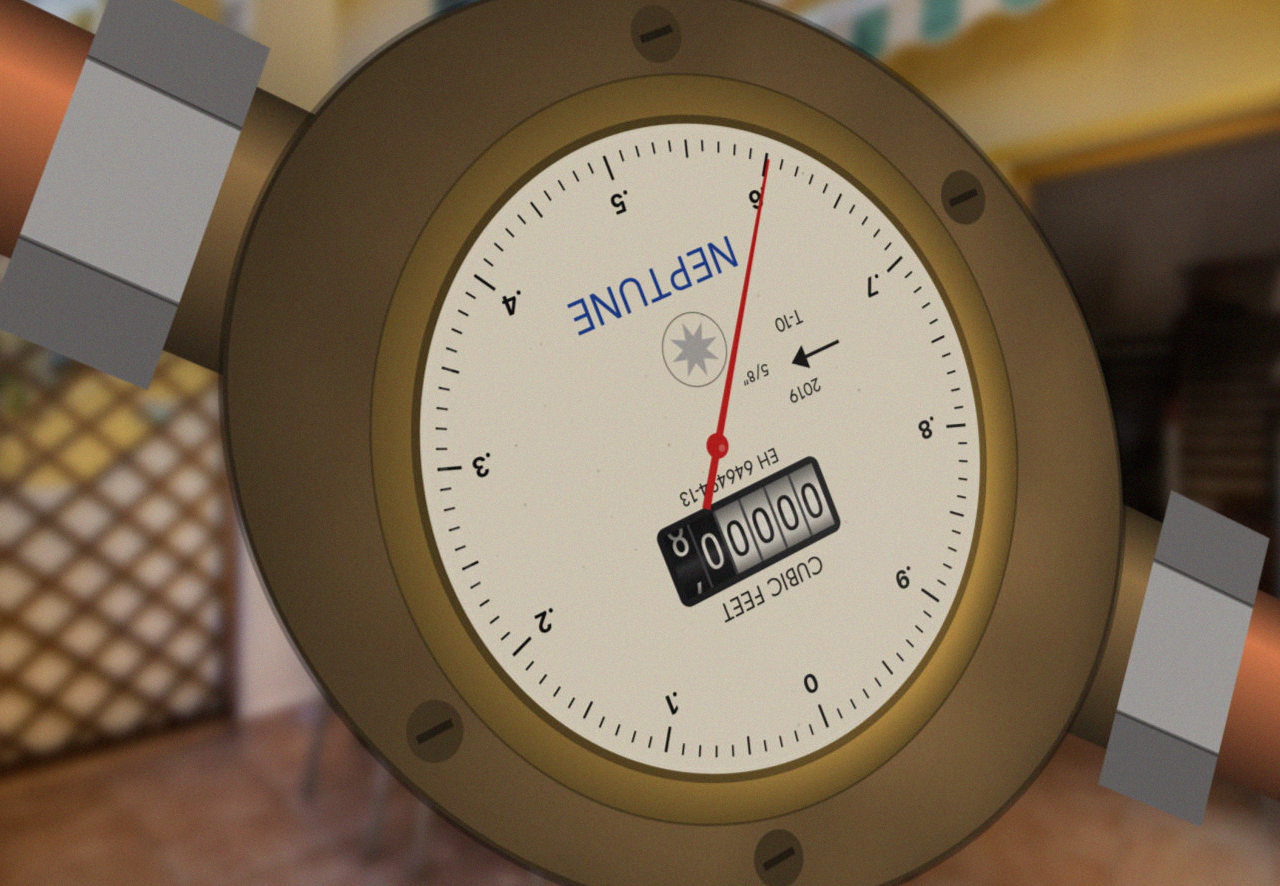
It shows ft³ 7.60
